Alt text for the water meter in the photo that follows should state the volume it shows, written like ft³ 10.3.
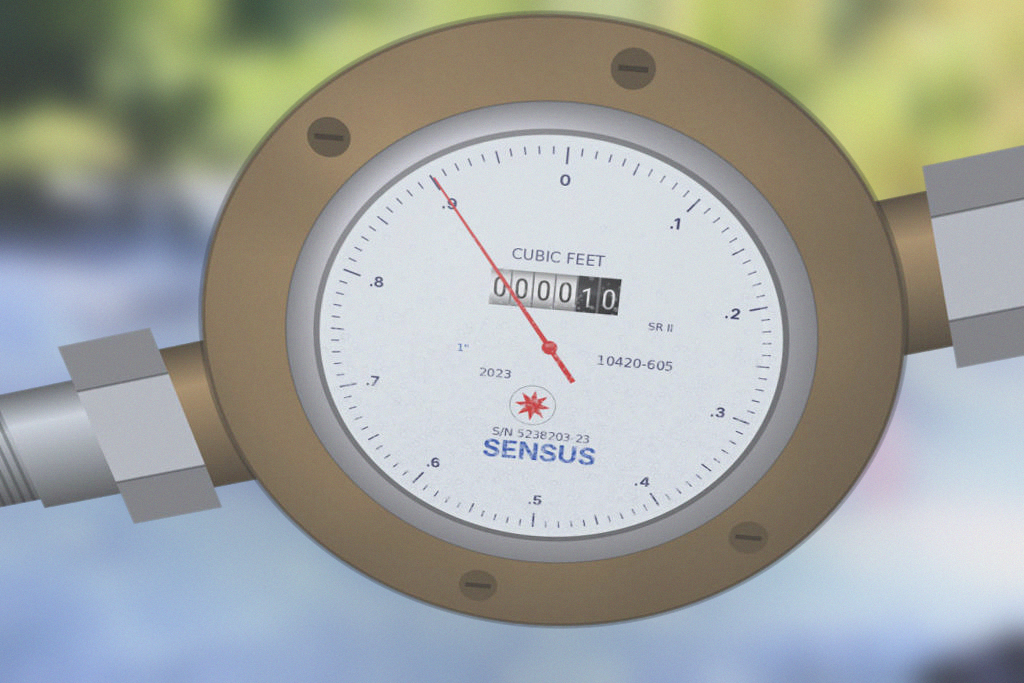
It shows ft³ 9.90
